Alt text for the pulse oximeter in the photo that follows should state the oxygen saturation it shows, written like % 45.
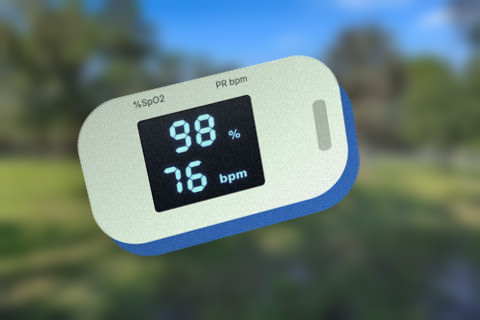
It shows % 98
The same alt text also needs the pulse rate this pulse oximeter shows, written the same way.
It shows bpm 76
